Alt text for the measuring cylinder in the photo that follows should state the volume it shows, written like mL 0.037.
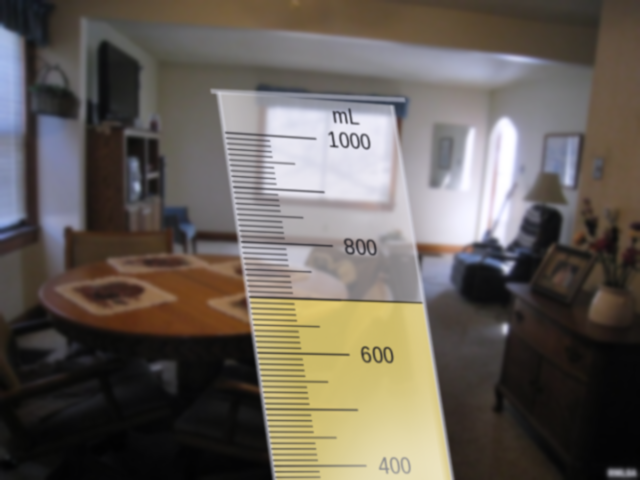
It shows mL 700
